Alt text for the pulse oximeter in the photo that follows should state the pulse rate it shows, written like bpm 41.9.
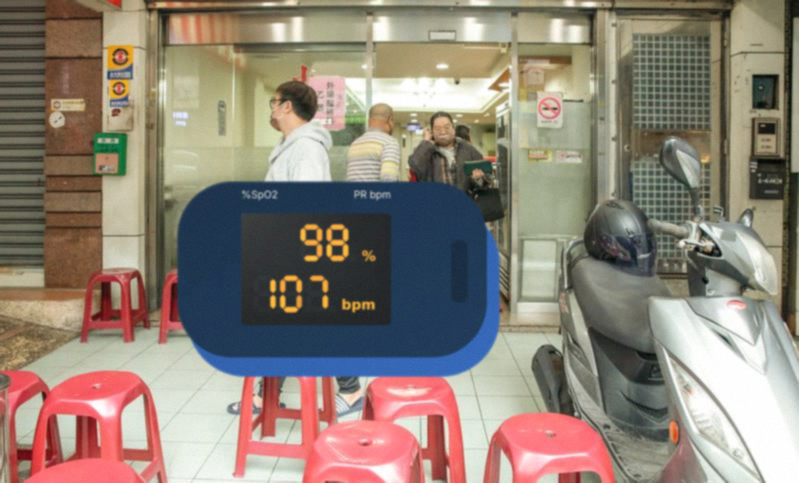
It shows bpm 107
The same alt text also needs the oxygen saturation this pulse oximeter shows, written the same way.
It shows % 98
